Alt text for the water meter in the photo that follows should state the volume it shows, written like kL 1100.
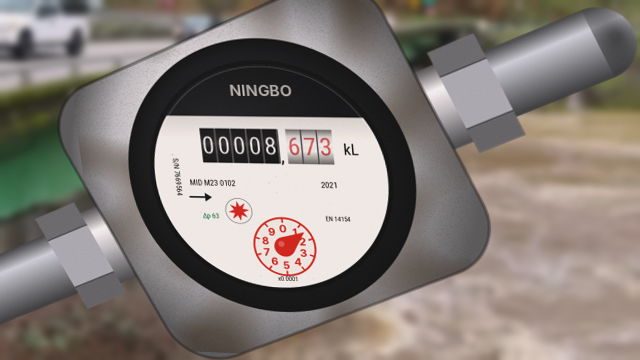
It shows kL 8.6731
